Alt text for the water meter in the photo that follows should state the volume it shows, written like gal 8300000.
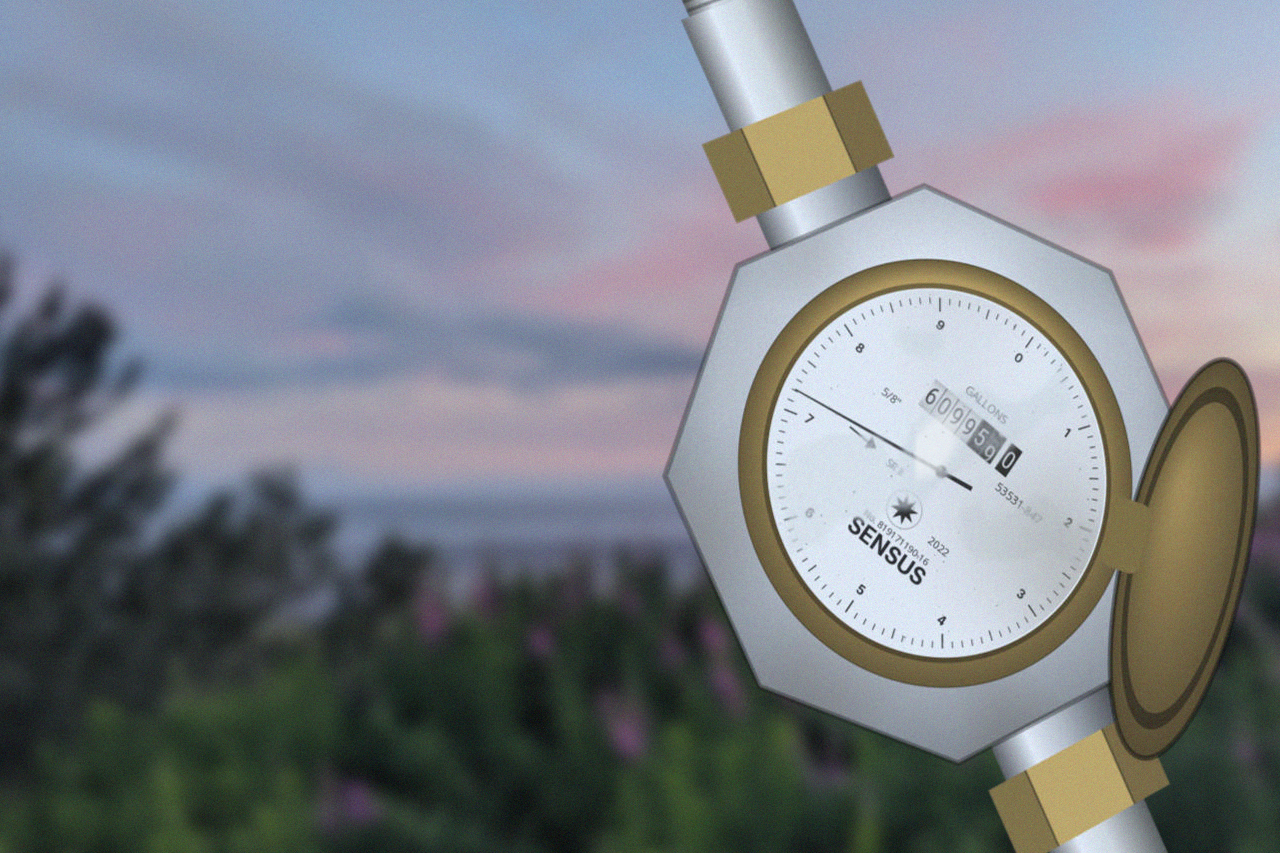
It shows gal 6099587.2
